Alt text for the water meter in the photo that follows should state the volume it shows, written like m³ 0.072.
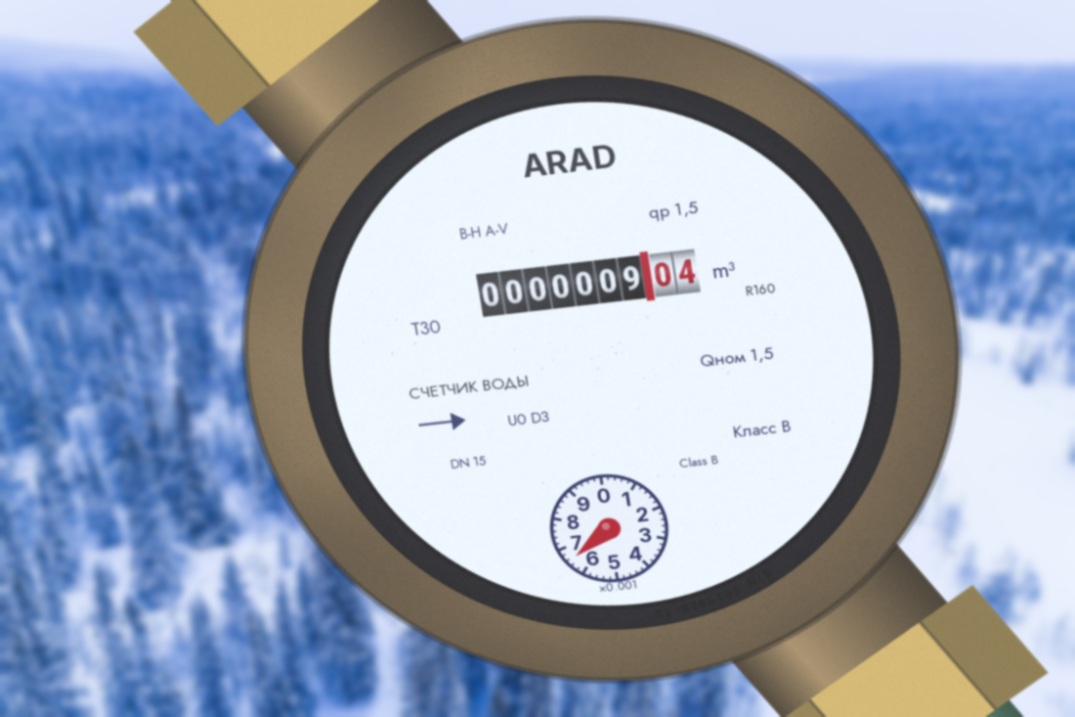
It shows m³ 9.046
